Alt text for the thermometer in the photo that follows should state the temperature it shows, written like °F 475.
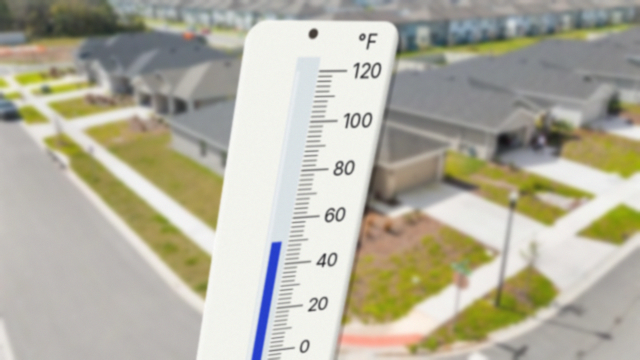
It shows °F 50
